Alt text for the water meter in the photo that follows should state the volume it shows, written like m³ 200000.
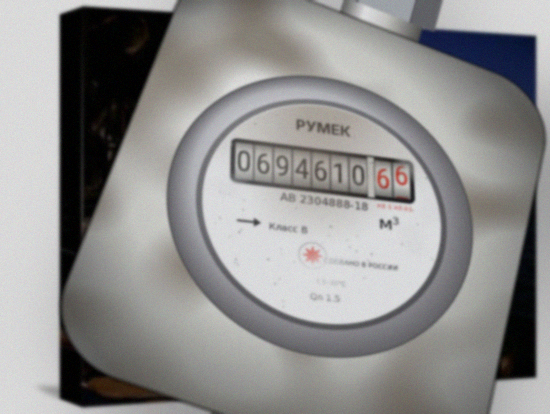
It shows m³ 694610.66
